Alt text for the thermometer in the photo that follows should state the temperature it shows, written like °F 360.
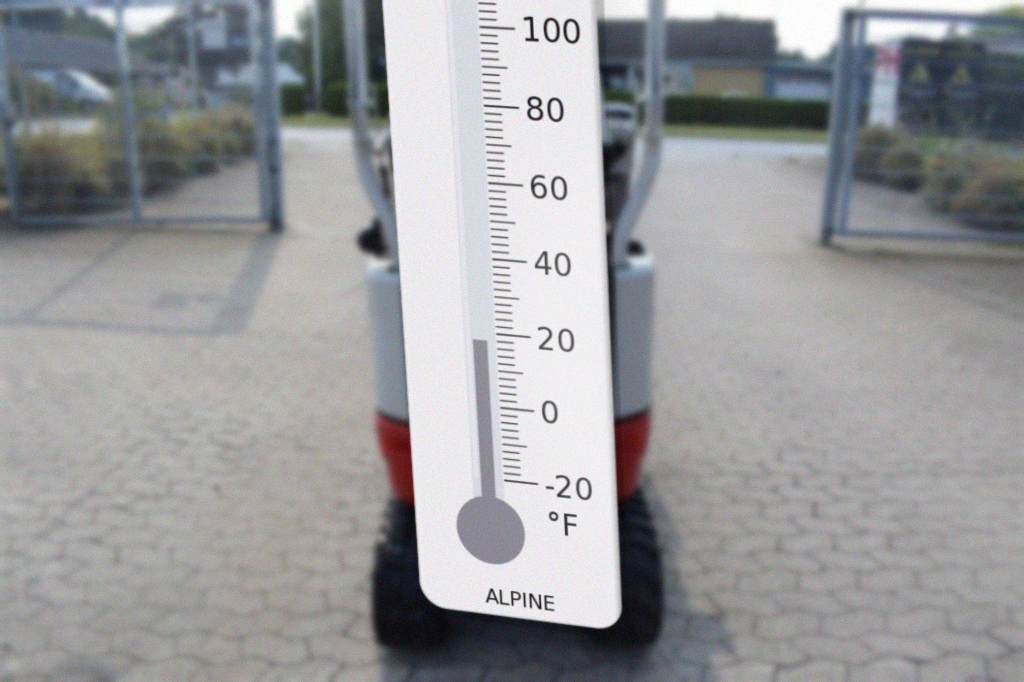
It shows °F 18
